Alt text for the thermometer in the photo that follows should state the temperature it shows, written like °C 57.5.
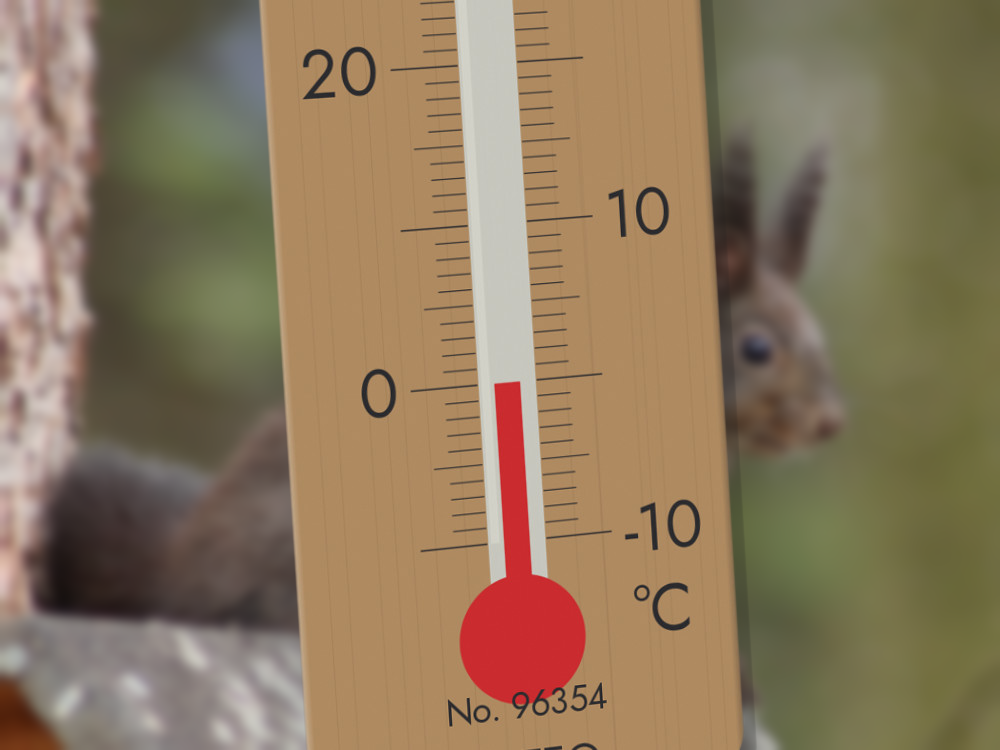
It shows °C 0
